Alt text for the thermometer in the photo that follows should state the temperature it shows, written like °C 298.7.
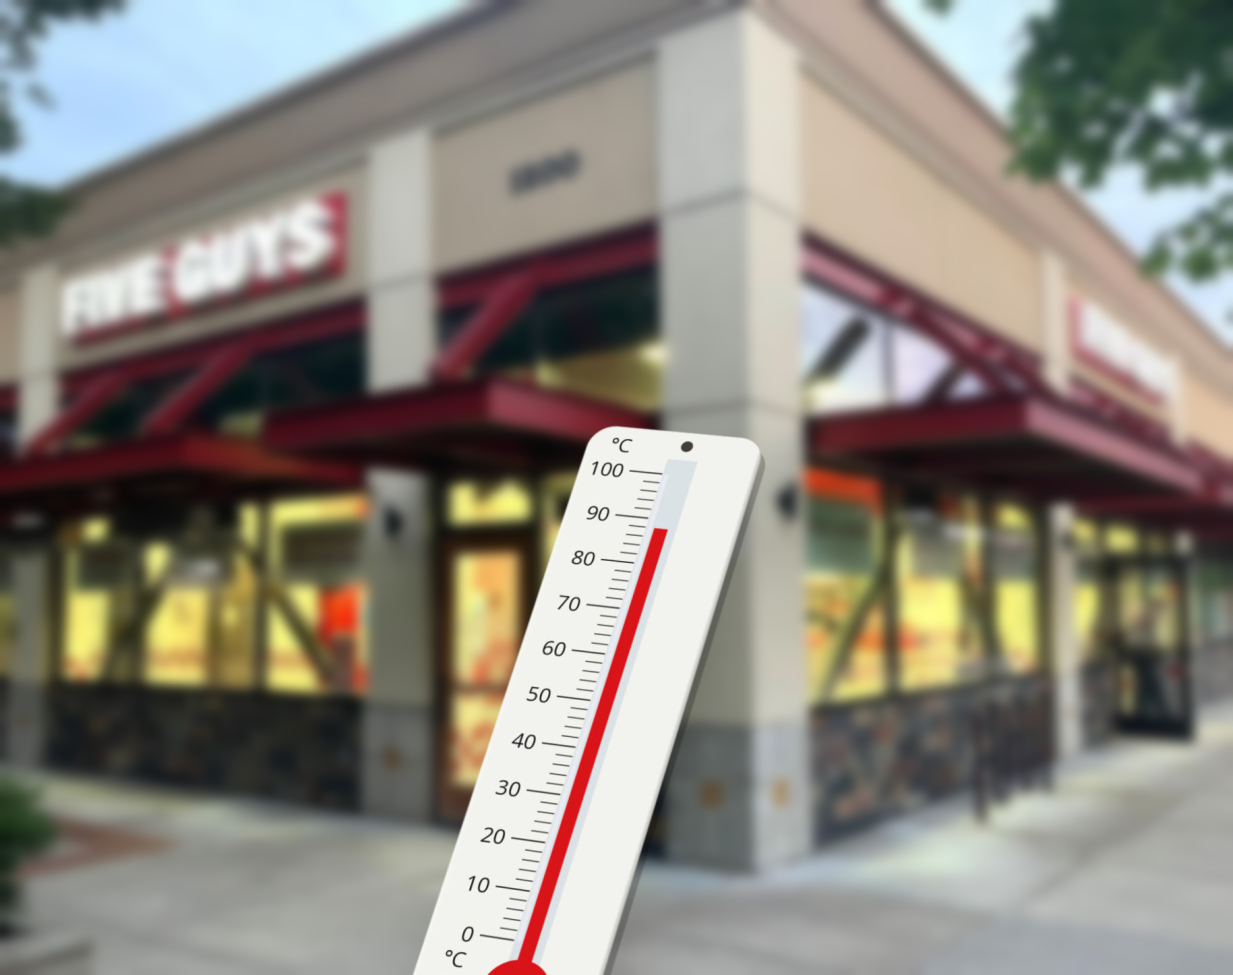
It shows °C 88
